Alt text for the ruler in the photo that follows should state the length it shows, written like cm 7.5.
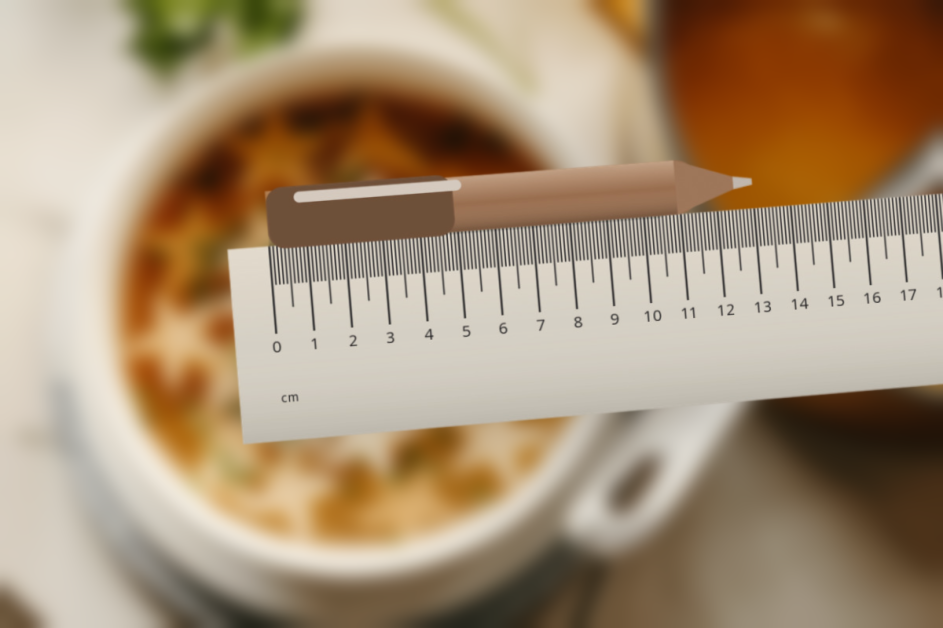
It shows cm 13
